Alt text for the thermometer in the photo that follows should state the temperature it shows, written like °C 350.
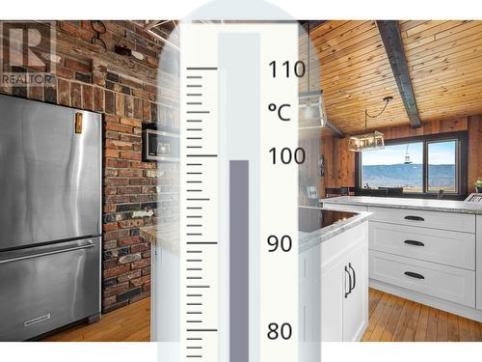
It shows °C 99.5
